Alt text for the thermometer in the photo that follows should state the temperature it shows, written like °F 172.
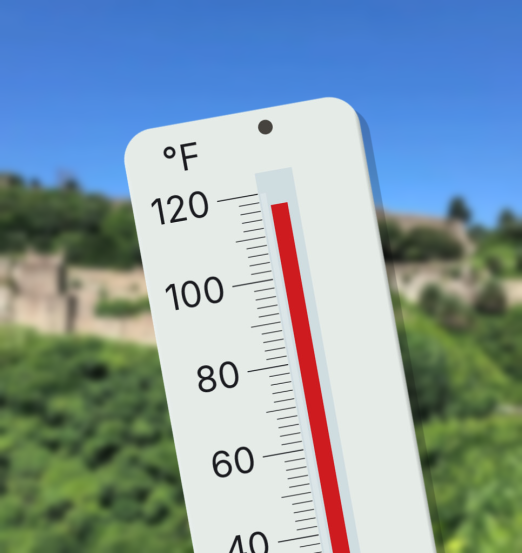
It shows °F 117
